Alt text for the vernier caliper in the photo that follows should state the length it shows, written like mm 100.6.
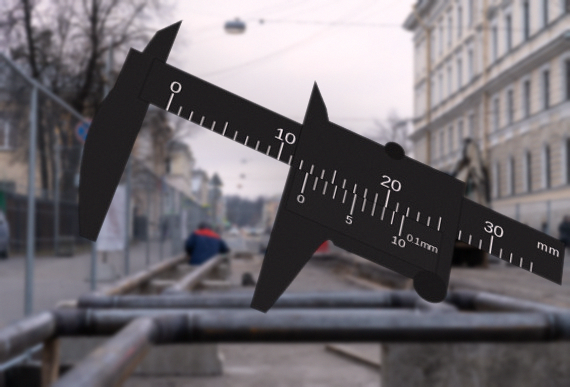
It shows mm 12.7
